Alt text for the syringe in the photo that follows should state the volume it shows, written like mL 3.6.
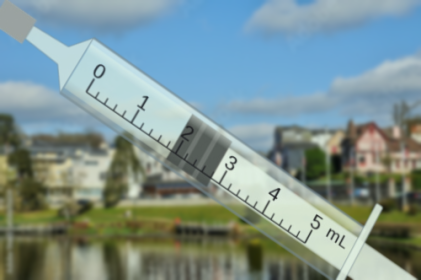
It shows mL 1.9
